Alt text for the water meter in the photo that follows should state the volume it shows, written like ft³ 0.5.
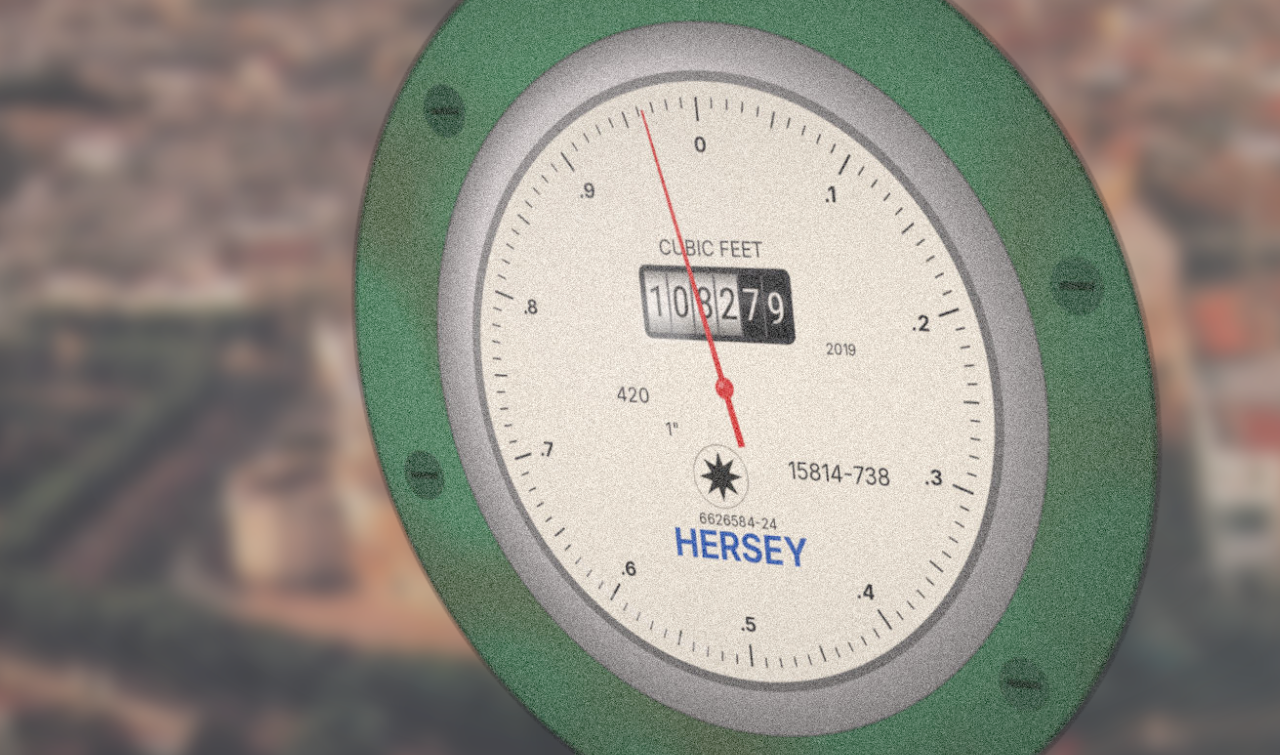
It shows ft³ 108278.96
